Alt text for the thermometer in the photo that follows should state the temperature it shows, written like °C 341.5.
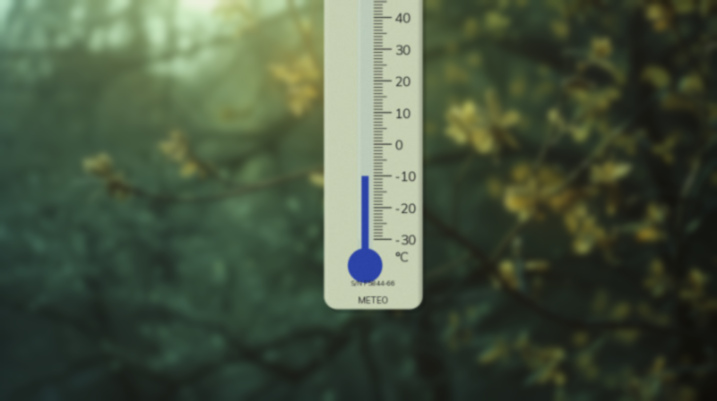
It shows °C -10
